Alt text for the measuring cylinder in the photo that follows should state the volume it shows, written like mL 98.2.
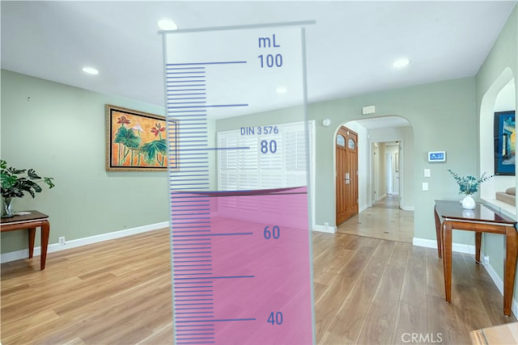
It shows mL 69
